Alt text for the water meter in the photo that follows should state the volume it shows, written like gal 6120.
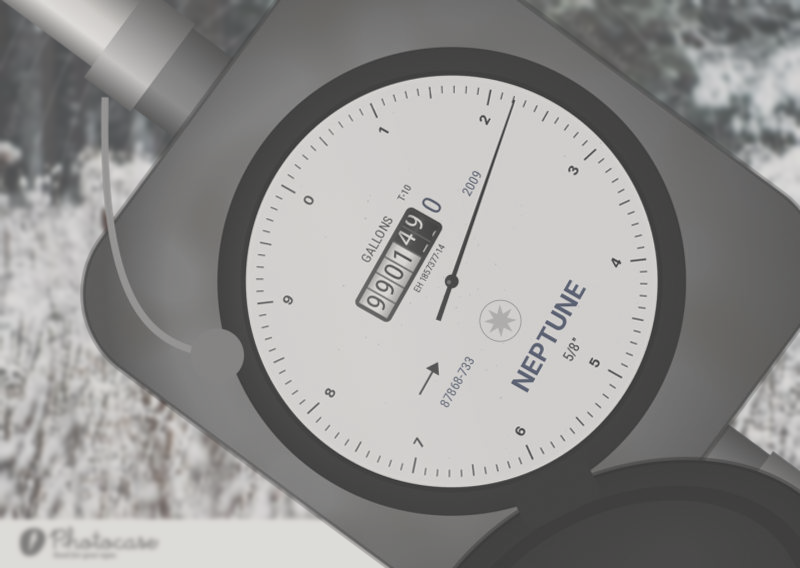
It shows gal 9901492.2
